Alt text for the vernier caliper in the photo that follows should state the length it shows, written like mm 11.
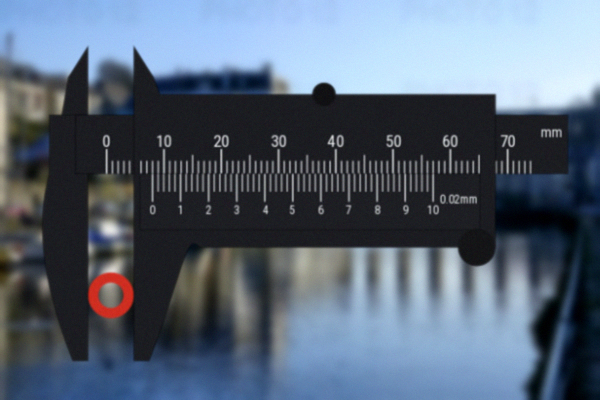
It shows mm 8.0
